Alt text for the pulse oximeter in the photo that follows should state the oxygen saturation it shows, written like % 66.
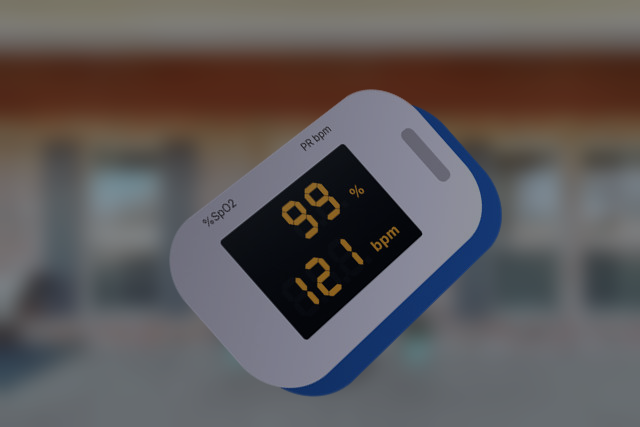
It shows % 99
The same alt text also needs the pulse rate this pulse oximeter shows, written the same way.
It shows bpm 121
